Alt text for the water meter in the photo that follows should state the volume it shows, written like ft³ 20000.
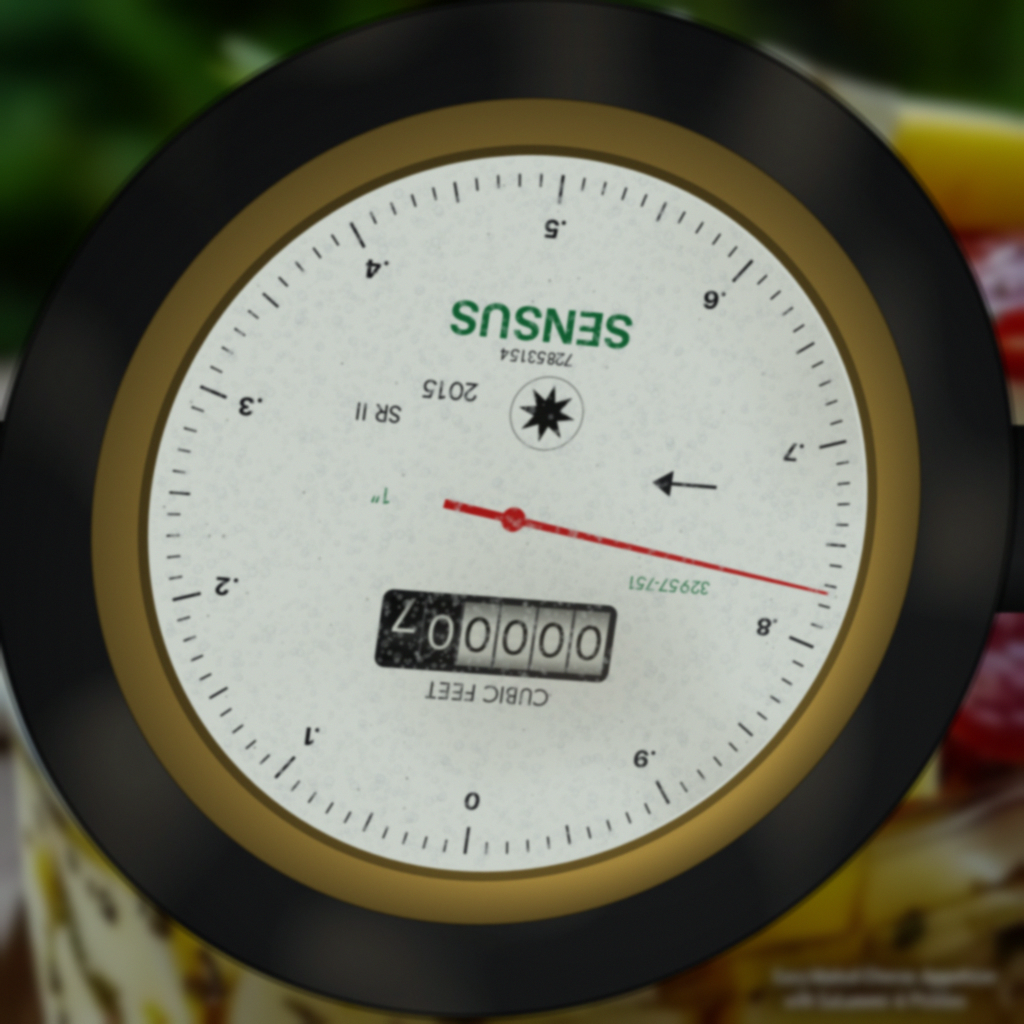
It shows ft³ 6.77
